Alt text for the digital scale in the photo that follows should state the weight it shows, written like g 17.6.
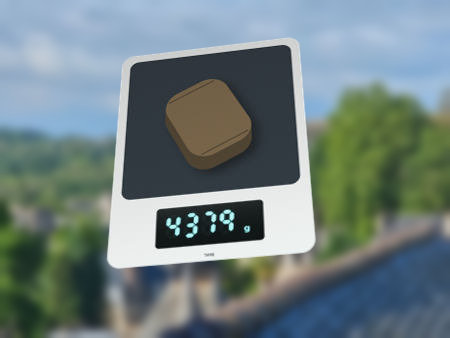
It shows g 4379
